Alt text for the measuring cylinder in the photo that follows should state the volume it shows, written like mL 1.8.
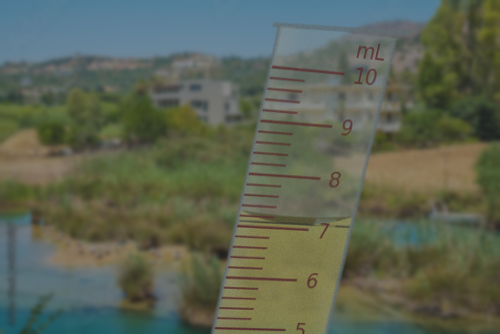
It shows mL 7.1
